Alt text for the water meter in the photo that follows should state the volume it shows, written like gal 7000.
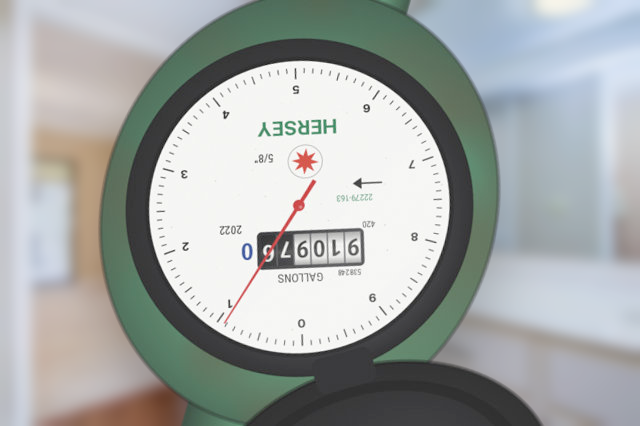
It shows gal 9109760.9
